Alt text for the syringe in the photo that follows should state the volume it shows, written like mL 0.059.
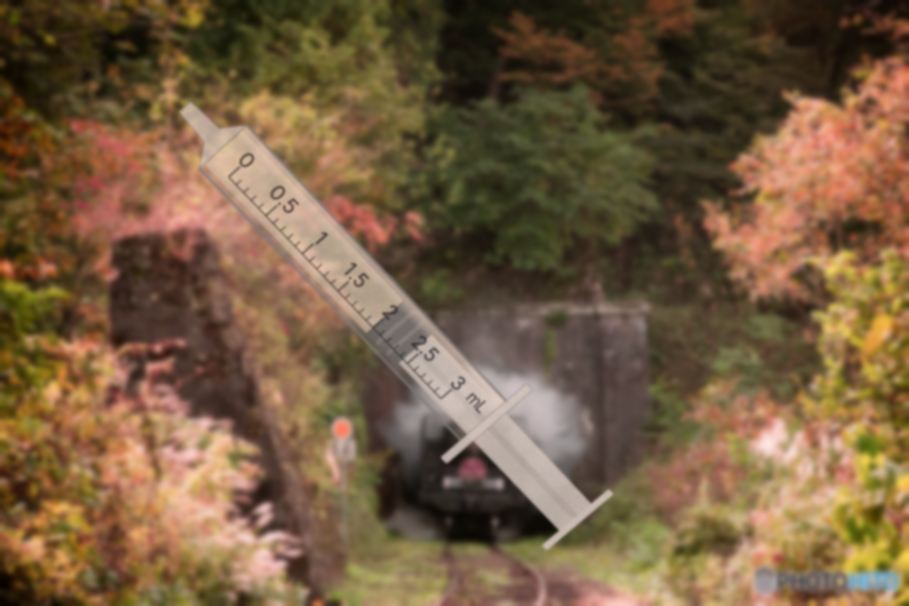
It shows mL 2
